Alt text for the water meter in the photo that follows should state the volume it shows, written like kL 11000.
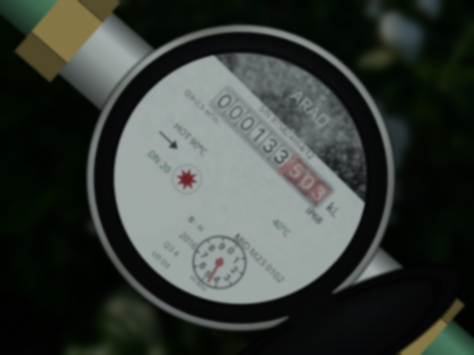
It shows kL 133.5034
